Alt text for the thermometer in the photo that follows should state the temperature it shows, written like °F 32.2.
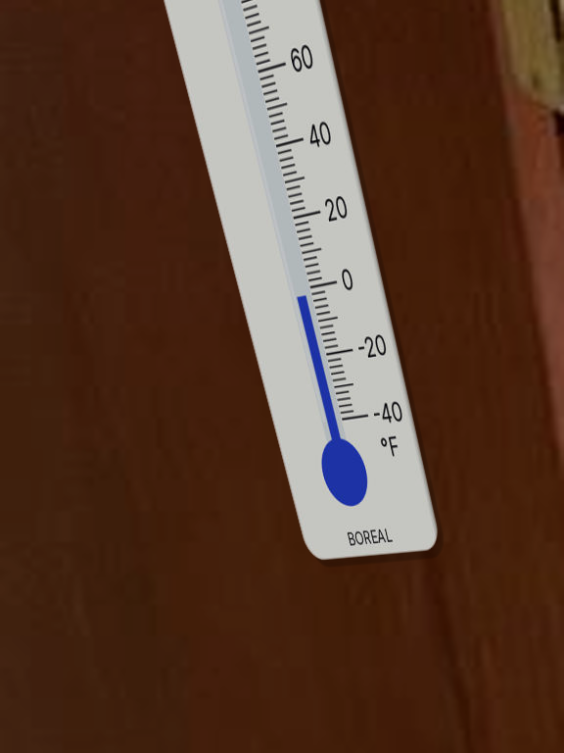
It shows °F -2
